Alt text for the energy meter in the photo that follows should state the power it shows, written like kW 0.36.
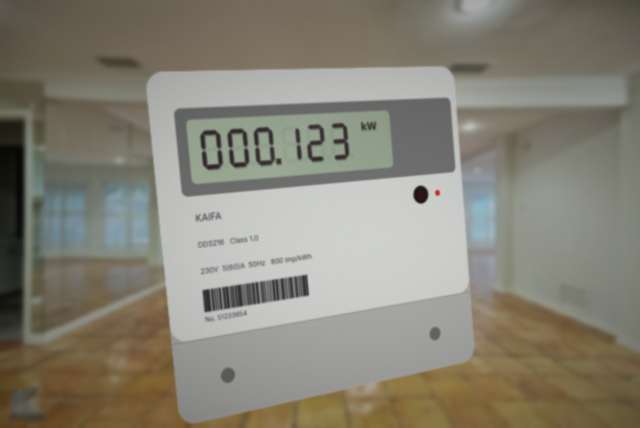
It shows kW 0.123
